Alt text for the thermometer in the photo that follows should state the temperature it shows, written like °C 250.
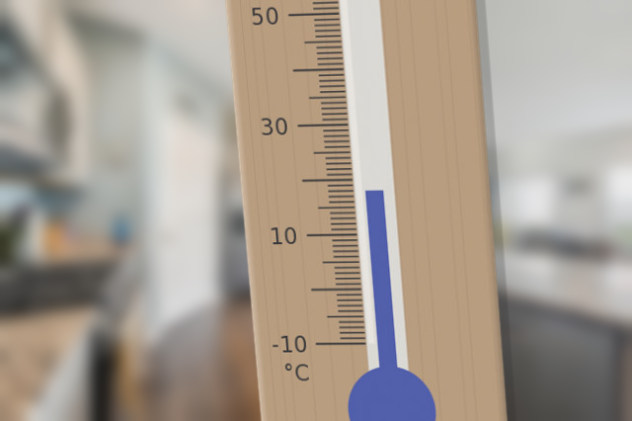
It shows °C 18
